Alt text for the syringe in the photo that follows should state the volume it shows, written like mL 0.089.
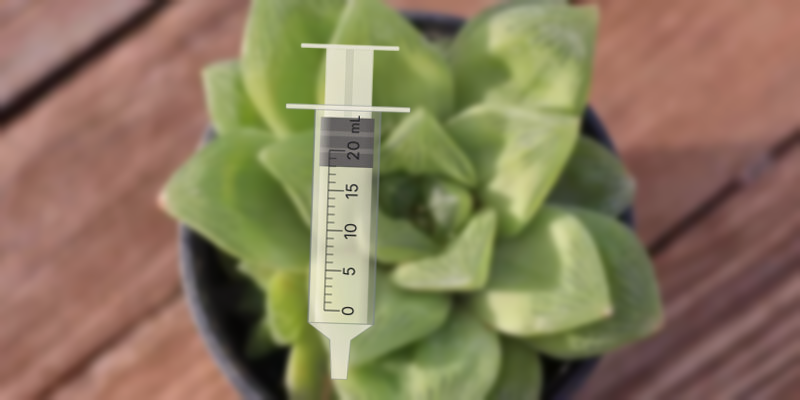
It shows mL 18
